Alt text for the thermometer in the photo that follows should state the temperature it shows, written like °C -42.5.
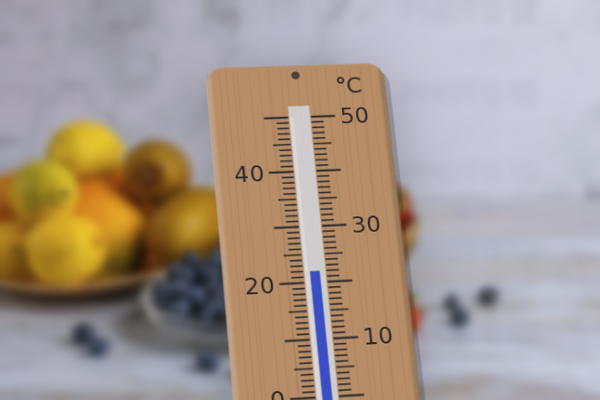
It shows °C 22
